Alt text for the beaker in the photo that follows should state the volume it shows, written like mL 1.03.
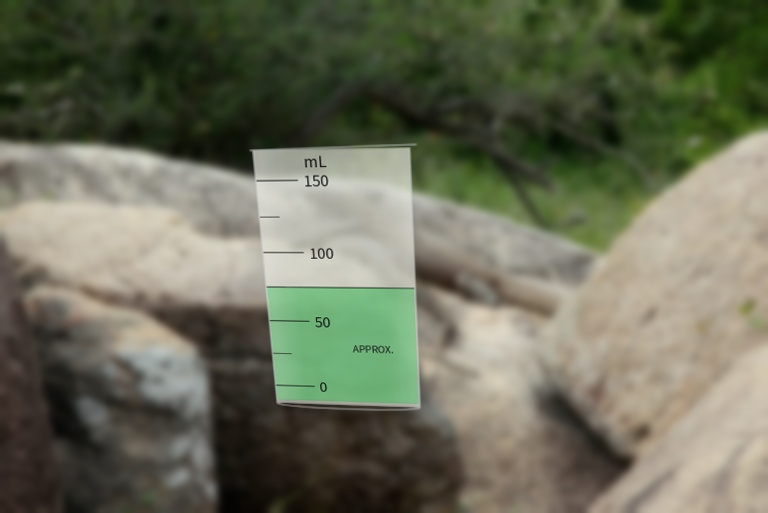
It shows mL 75
